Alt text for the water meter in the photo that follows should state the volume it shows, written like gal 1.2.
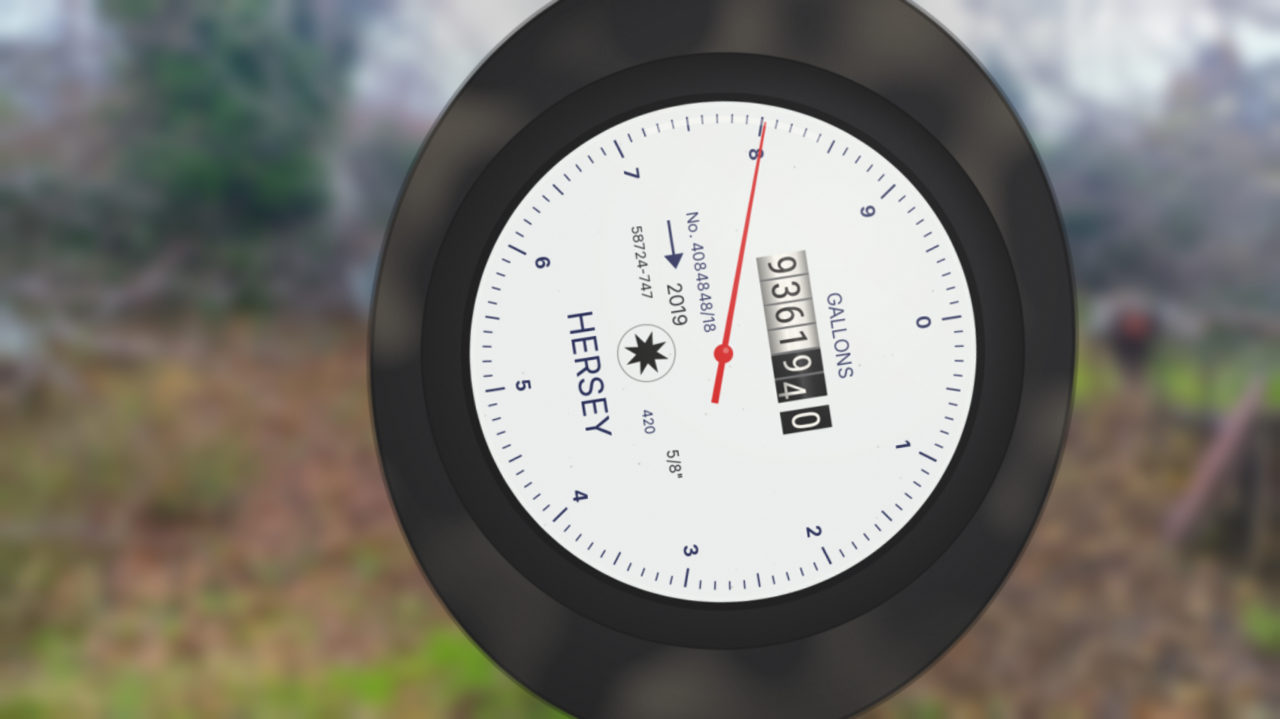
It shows gal 9361938.0
